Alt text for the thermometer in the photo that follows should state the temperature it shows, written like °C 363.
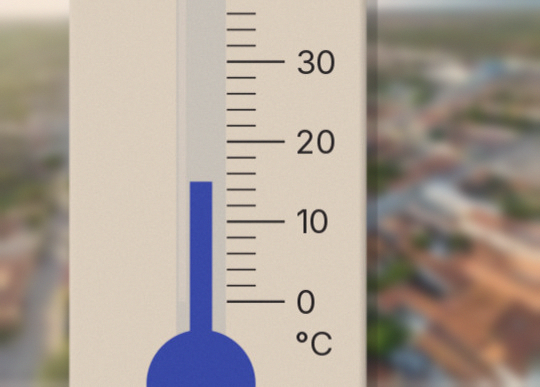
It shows °C 15
